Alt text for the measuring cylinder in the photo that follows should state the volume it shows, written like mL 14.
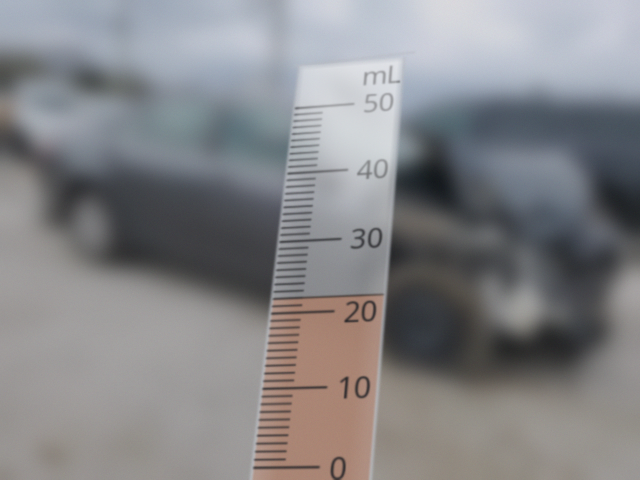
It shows mL 22
